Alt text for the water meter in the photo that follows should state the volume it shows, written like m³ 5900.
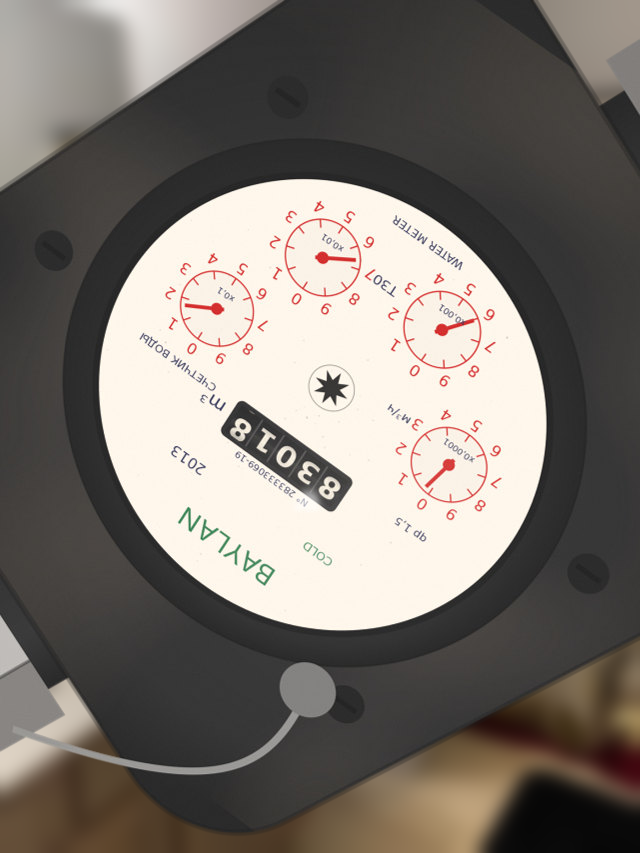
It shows m³ 83018.1660
